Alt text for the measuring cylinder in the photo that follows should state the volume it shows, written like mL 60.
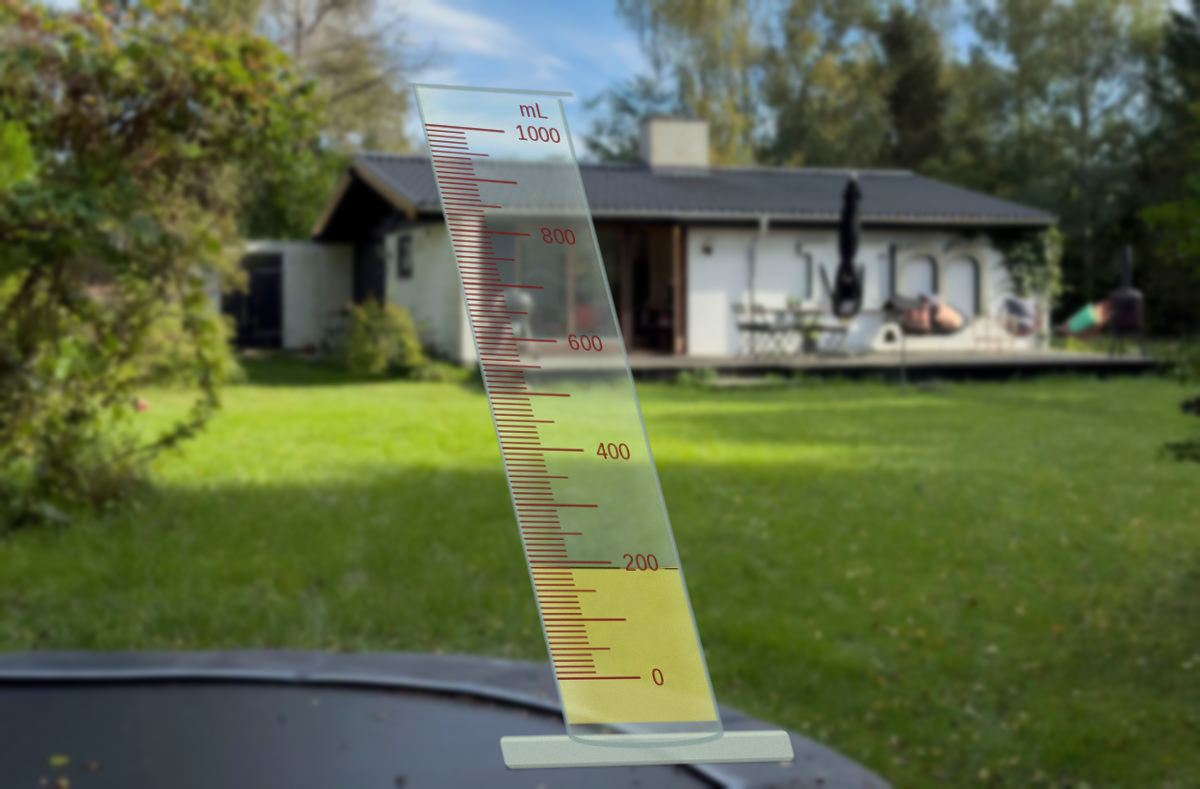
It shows mL 190
